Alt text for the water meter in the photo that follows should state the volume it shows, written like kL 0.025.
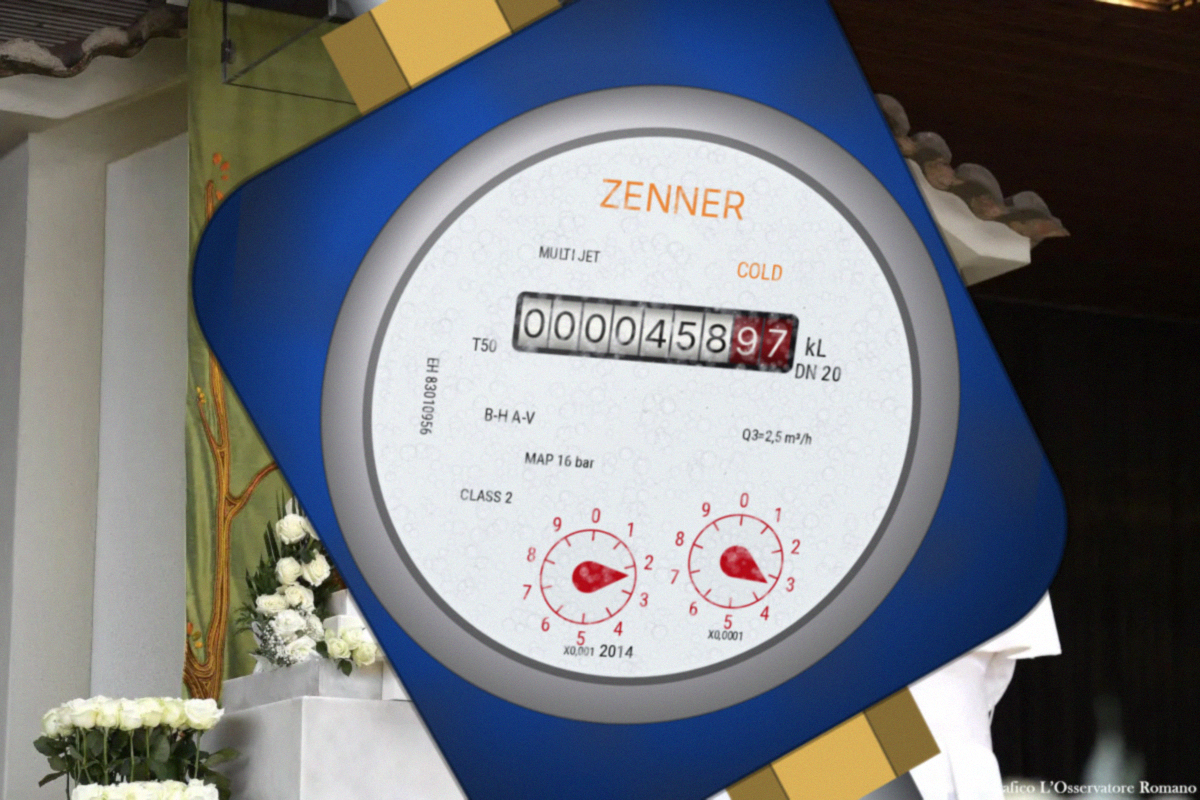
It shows kL 458.9723
